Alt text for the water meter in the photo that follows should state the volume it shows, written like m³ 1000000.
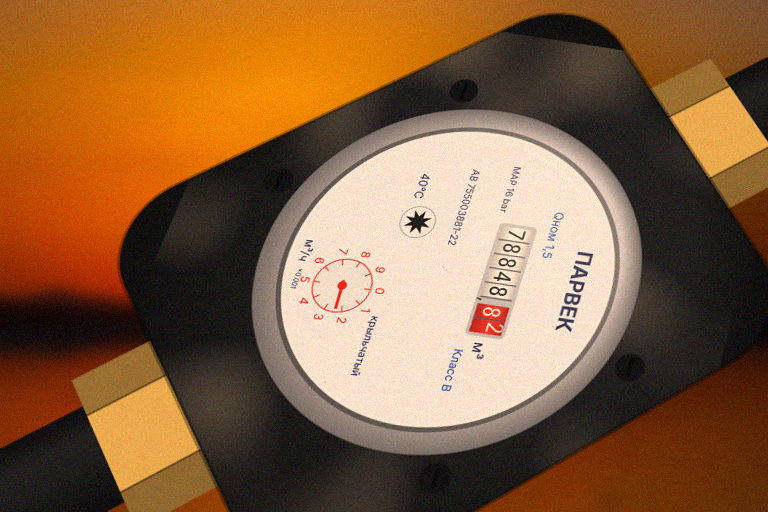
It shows m³ 78848.822
